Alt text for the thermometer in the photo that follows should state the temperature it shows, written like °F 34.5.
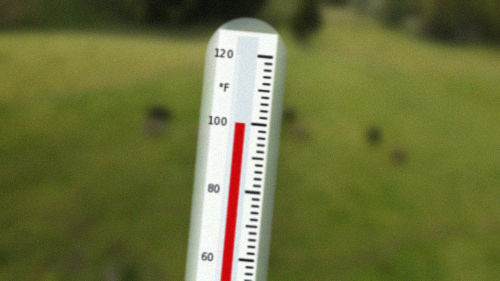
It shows °F 100
